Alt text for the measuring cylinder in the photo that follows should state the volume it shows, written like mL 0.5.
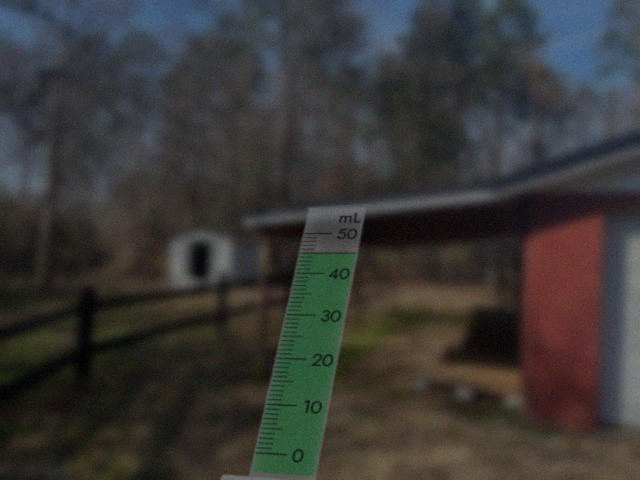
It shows mL 45
